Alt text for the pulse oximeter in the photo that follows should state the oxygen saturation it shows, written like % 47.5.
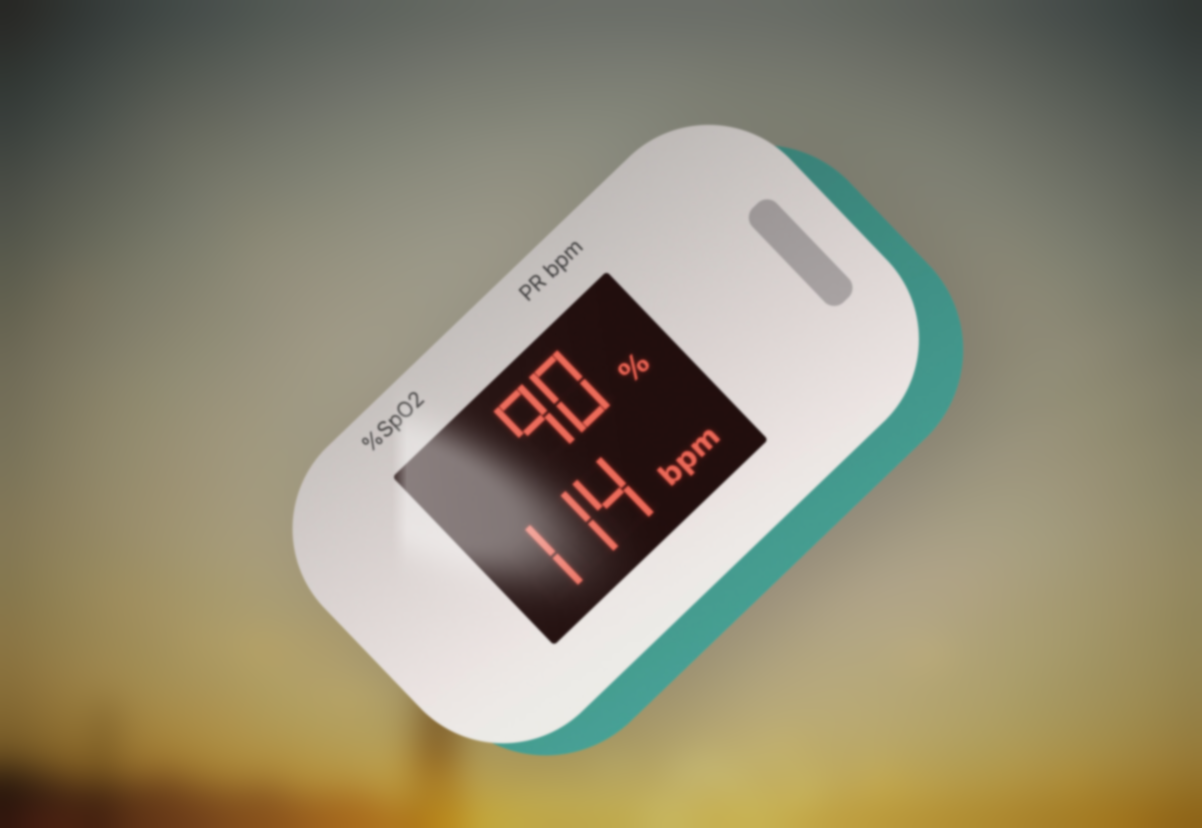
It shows % 90
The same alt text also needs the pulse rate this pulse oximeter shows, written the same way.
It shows bpm 114
